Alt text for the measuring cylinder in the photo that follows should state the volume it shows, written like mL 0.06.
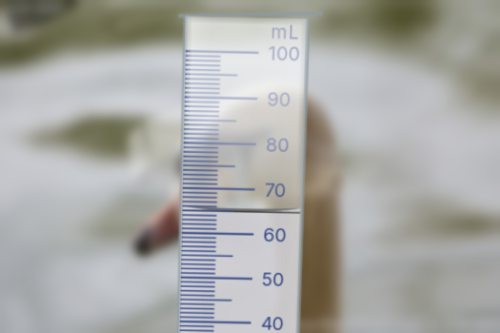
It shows mL 65
